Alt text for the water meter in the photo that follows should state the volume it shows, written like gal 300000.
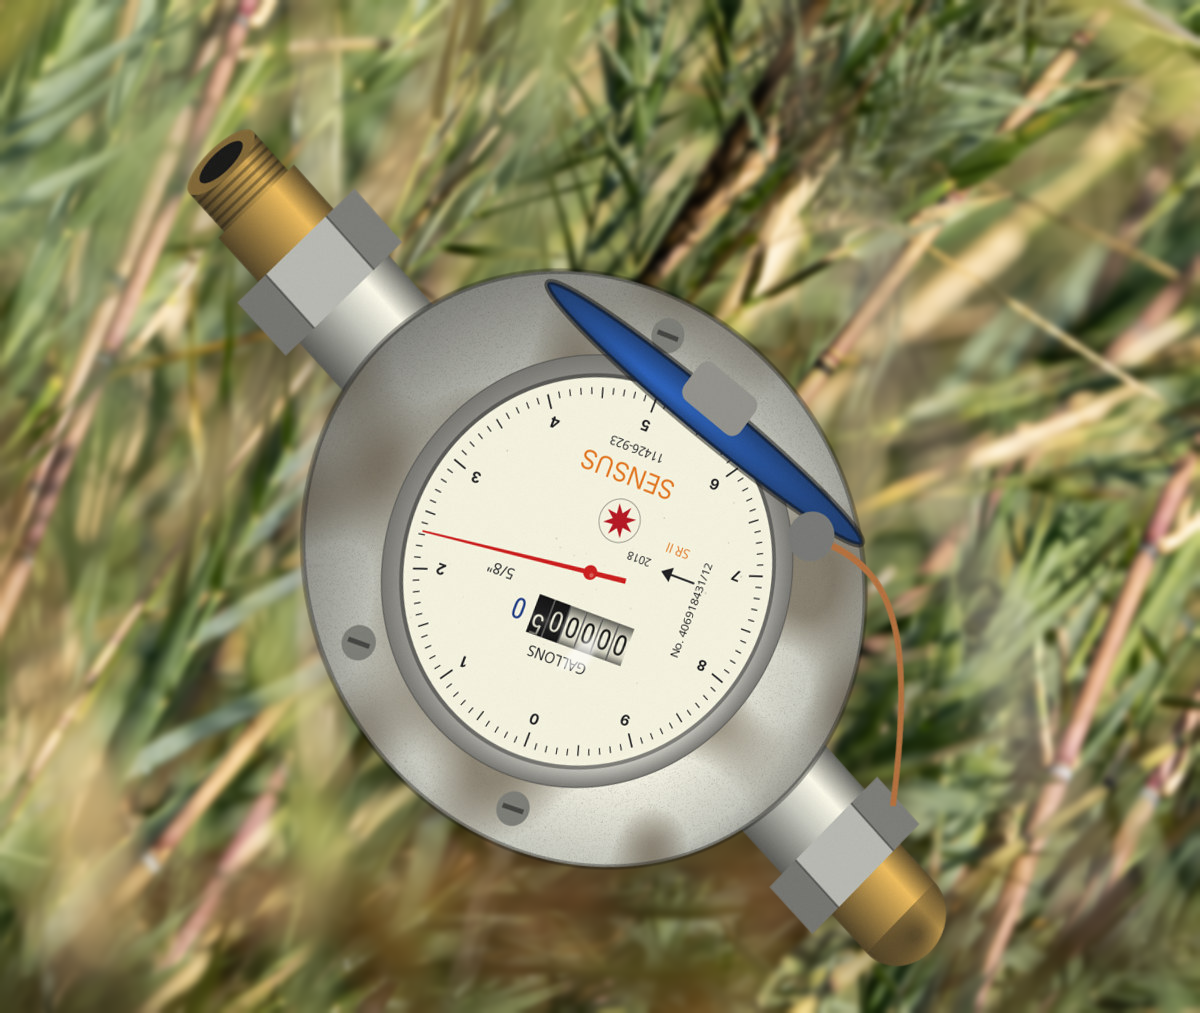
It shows gal 52.3
